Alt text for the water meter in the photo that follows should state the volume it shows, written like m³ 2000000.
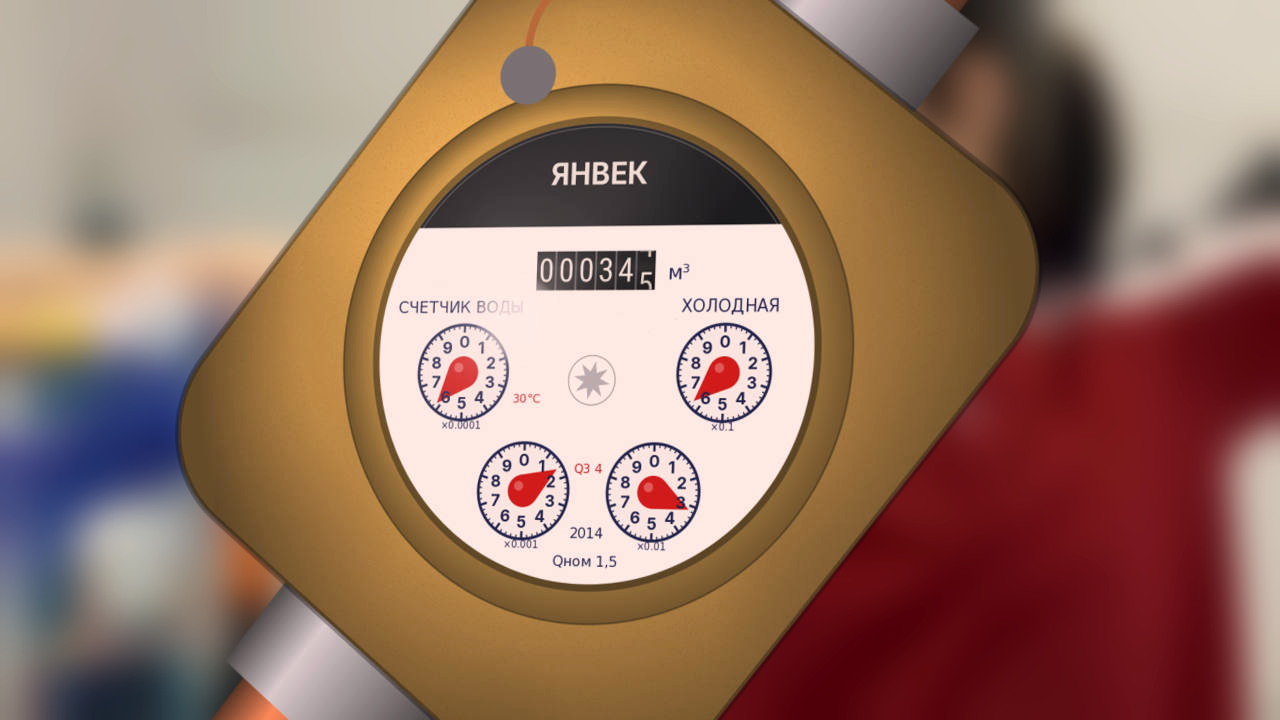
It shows m³ 344.6316
